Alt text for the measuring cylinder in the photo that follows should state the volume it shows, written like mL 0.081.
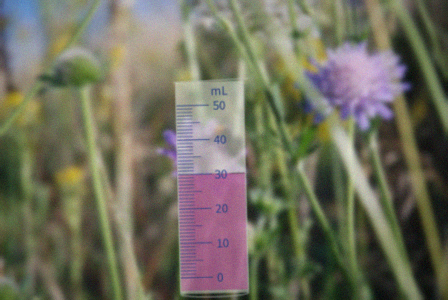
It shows mL 30
